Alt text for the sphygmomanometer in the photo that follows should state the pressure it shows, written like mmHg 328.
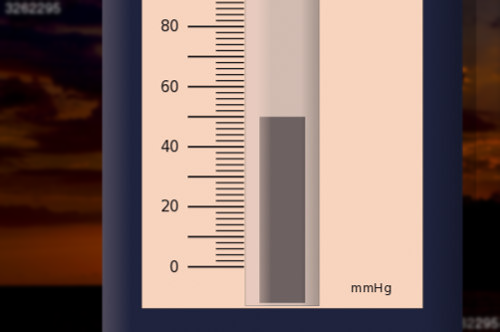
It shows mmHg 50
